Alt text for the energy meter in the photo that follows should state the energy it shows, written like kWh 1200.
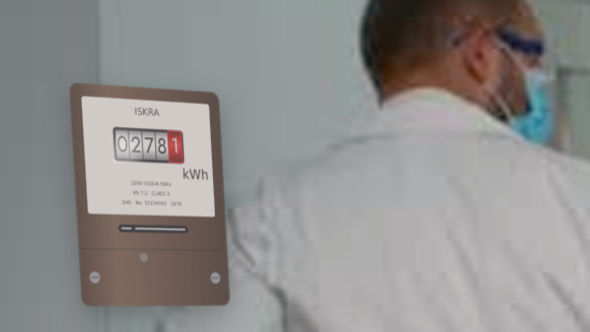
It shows kWh 278.1
